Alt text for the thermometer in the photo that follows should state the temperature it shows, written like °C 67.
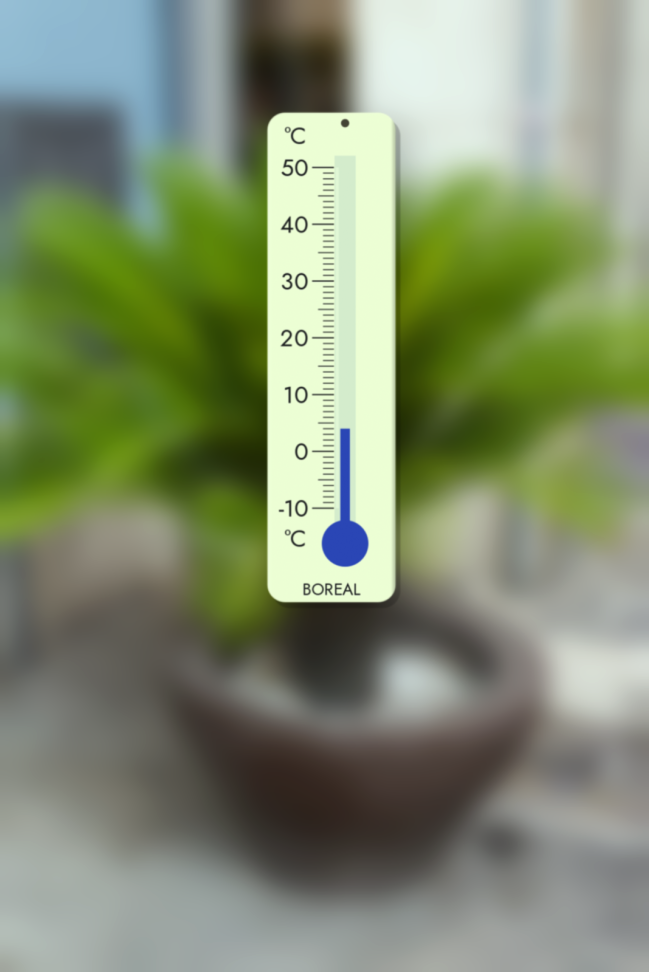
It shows °C 4
